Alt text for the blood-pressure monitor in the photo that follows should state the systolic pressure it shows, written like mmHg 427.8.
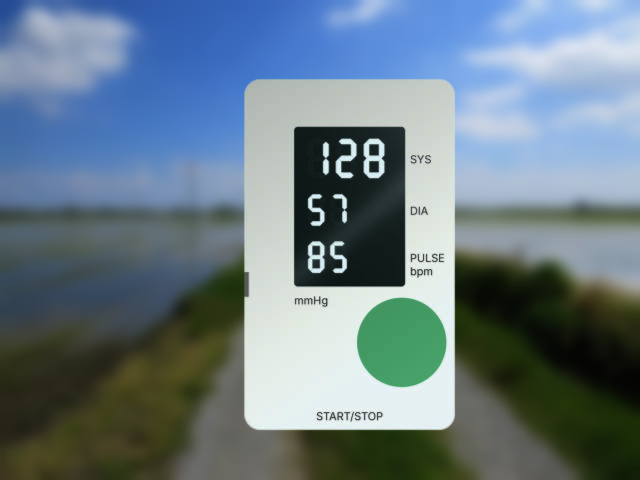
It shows mmHg 128
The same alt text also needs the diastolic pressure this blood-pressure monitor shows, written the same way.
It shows mmHg 57
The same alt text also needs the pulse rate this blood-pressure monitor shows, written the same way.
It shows bpm 85
